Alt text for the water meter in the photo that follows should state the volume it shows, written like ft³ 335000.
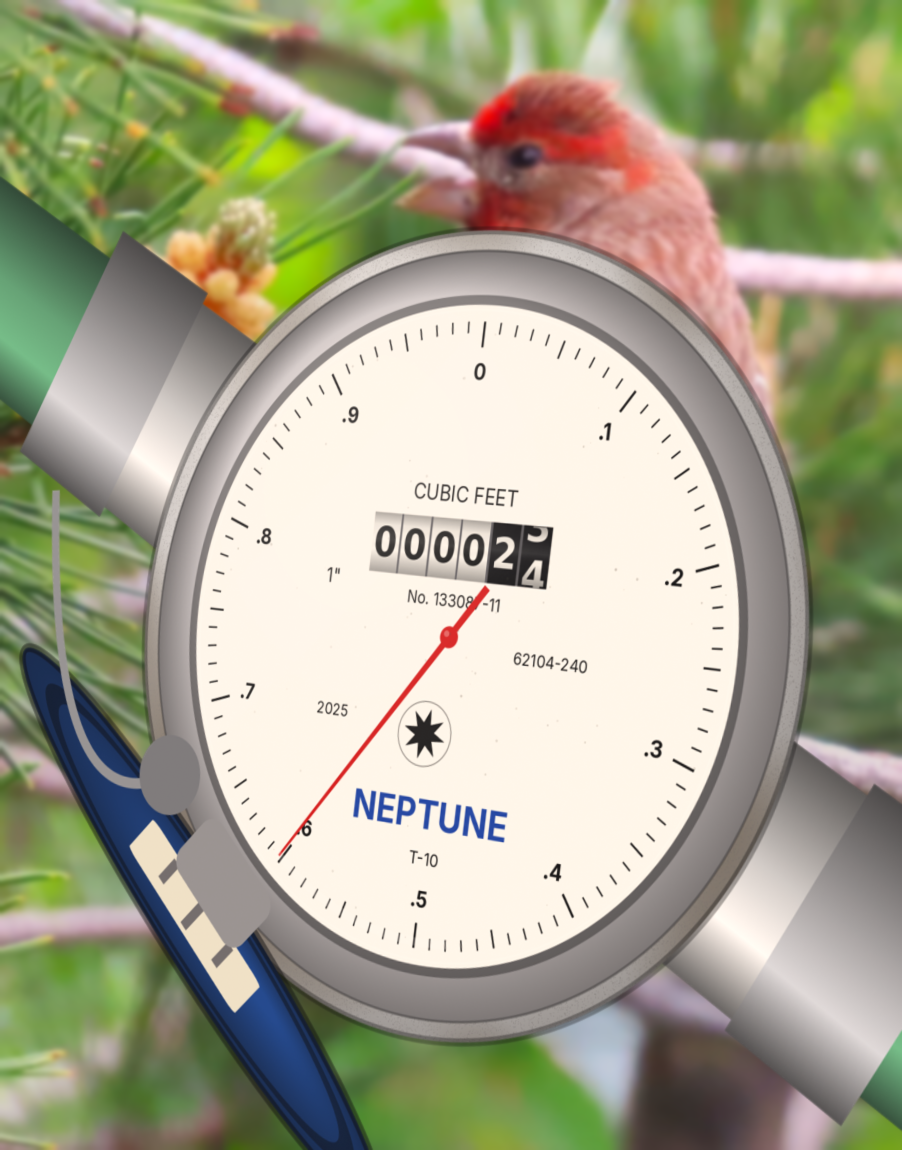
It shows ft³ 23.60
